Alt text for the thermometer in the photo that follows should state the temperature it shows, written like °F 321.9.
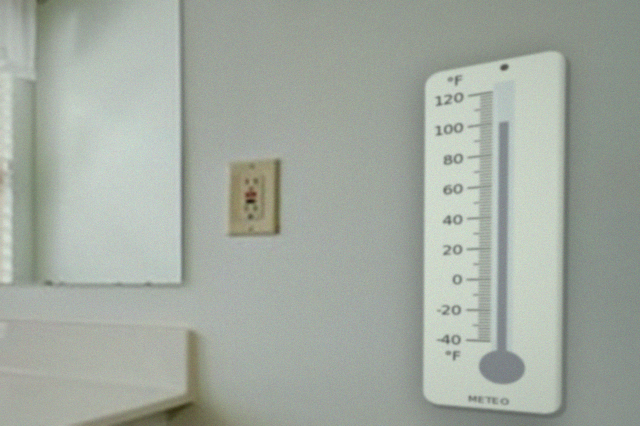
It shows °F 100
